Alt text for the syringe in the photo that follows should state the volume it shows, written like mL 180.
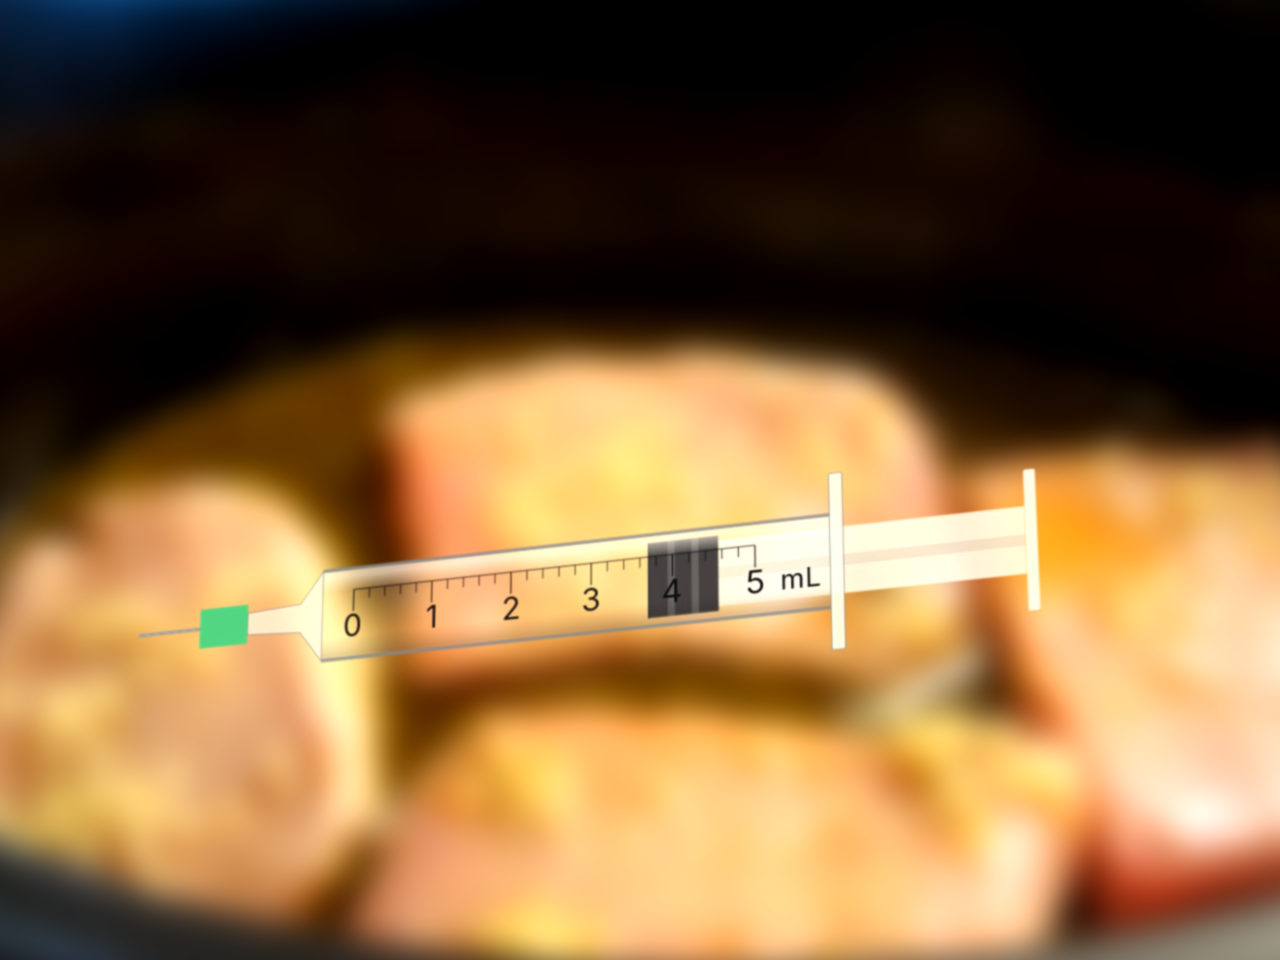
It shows mL 3.7
